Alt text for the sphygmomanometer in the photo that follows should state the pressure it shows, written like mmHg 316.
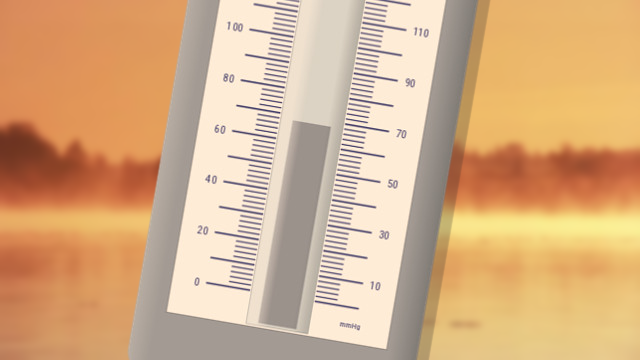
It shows mmHg 68
